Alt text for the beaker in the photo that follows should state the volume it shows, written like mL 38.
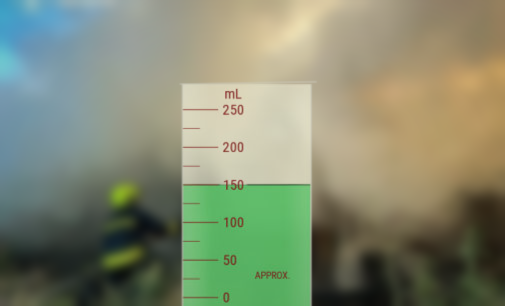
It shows mL 150
